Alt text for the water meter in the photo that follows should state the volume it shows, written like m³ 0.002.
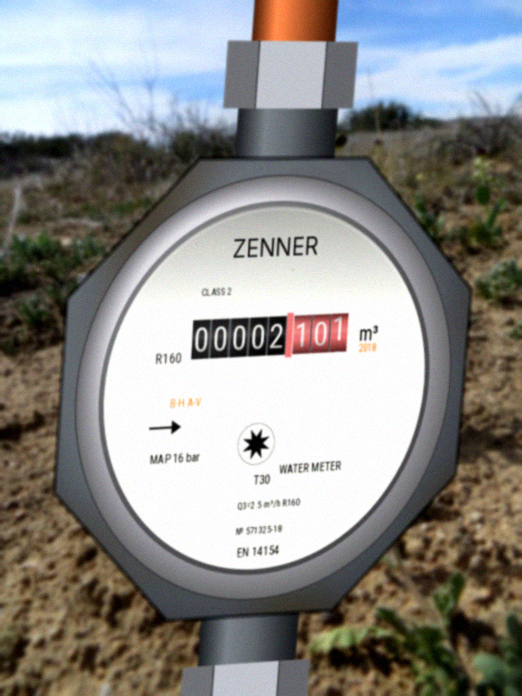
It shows m³ 2.101
